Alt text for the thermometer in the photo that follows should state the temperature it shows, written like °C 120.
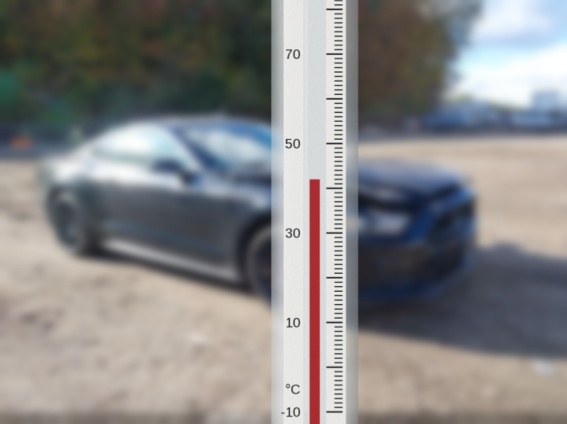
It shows °C 42
